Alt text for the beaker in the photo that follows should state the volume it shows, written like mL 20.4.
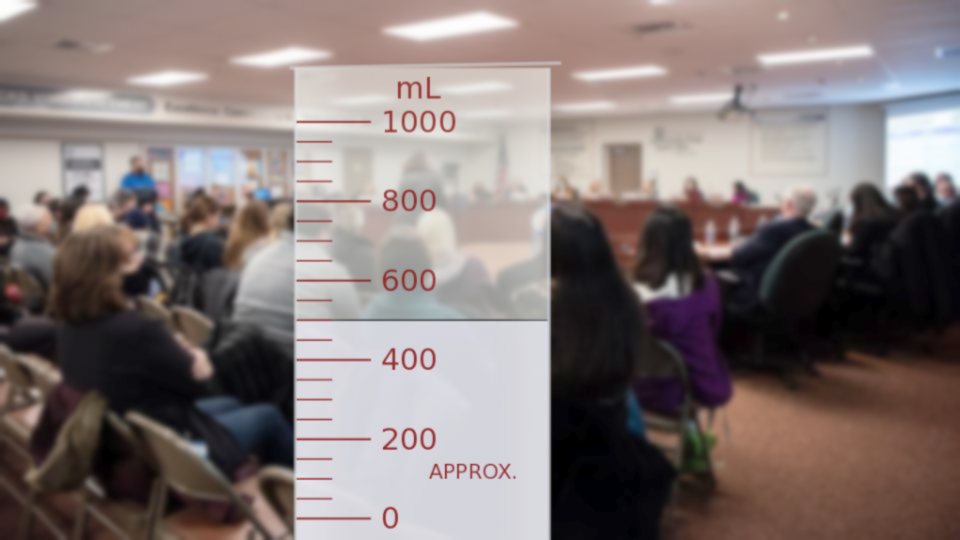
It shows mL 500
